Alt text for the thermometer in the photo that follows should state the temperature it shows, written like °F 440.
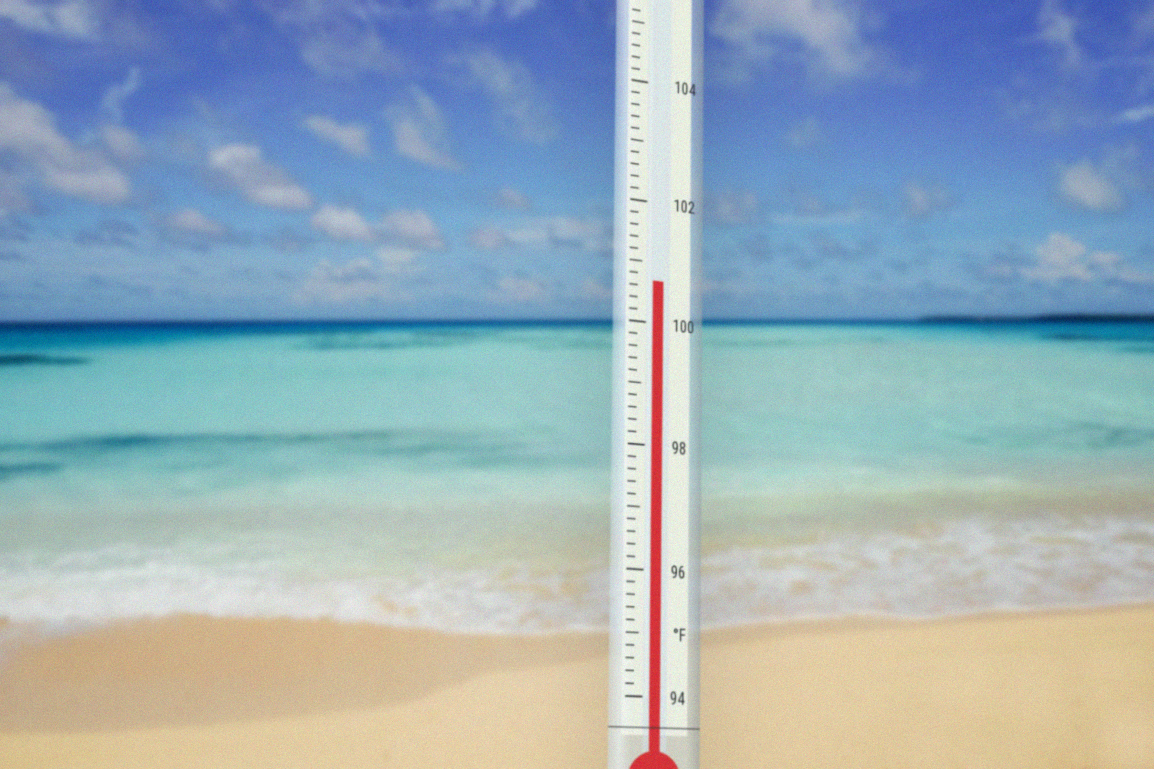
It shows °F 100.7
